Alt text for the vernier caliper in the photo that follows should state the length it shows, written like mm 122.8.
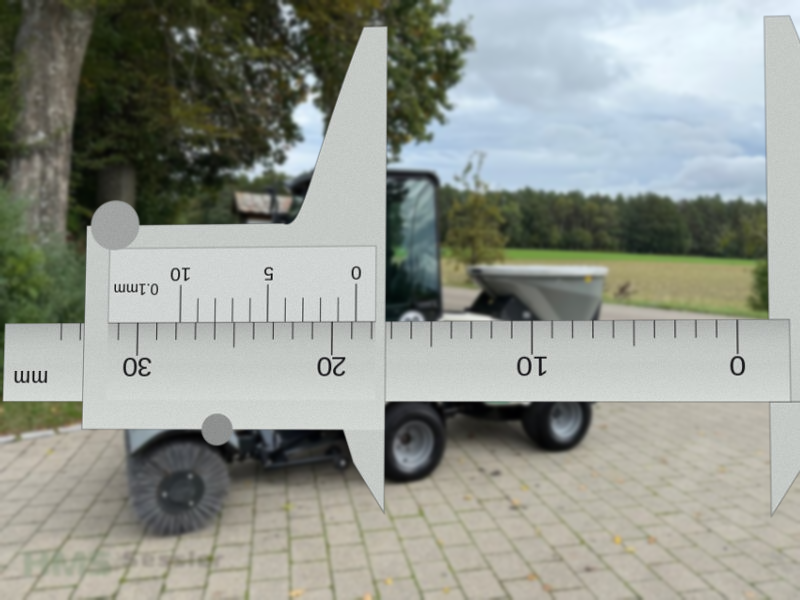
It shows mm 18.8
